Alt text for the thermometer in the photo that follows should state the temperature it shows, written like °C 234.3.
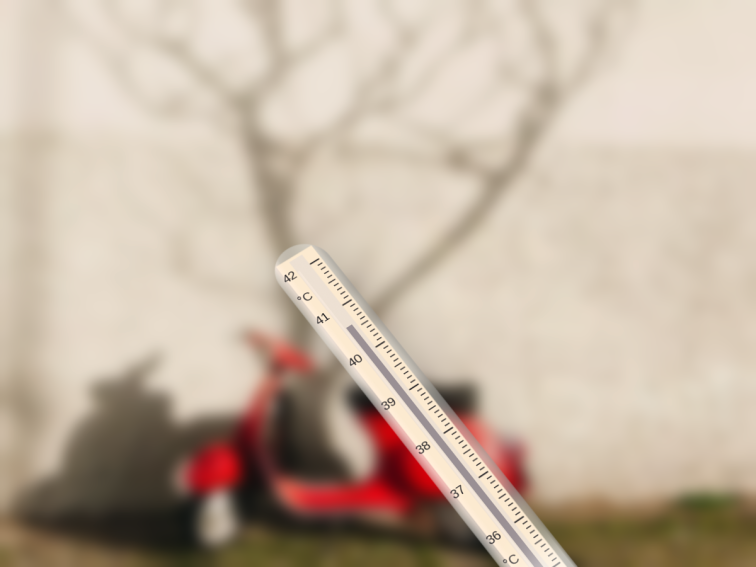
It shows °C 40.6
